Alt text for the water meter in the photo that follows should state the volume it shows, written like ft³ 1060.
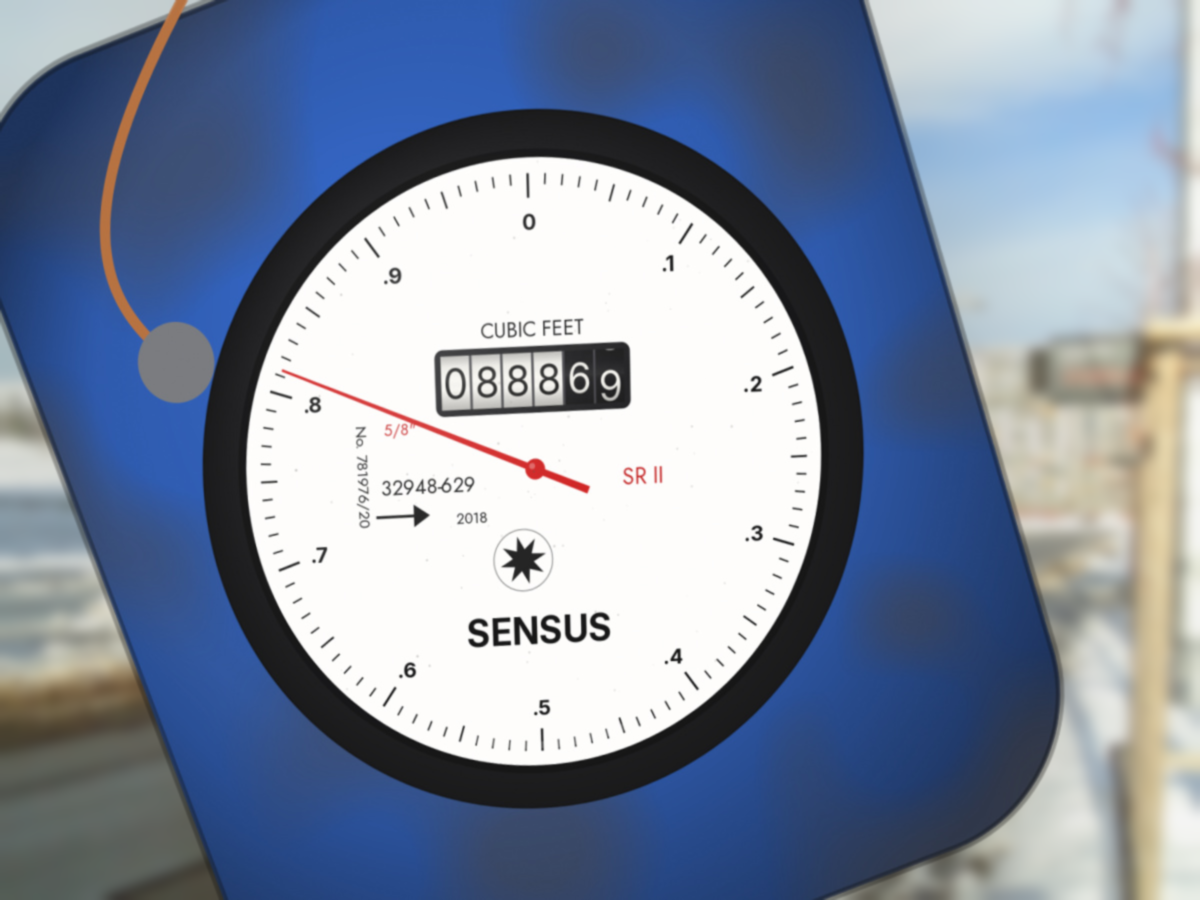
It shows ft³ 88868.81
